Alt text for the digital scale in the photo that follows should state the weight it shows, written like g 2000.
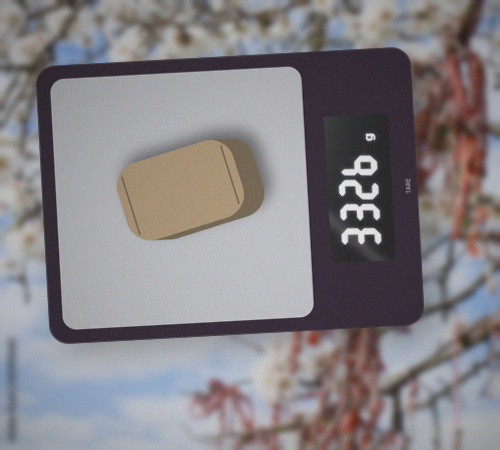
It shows g 3326
